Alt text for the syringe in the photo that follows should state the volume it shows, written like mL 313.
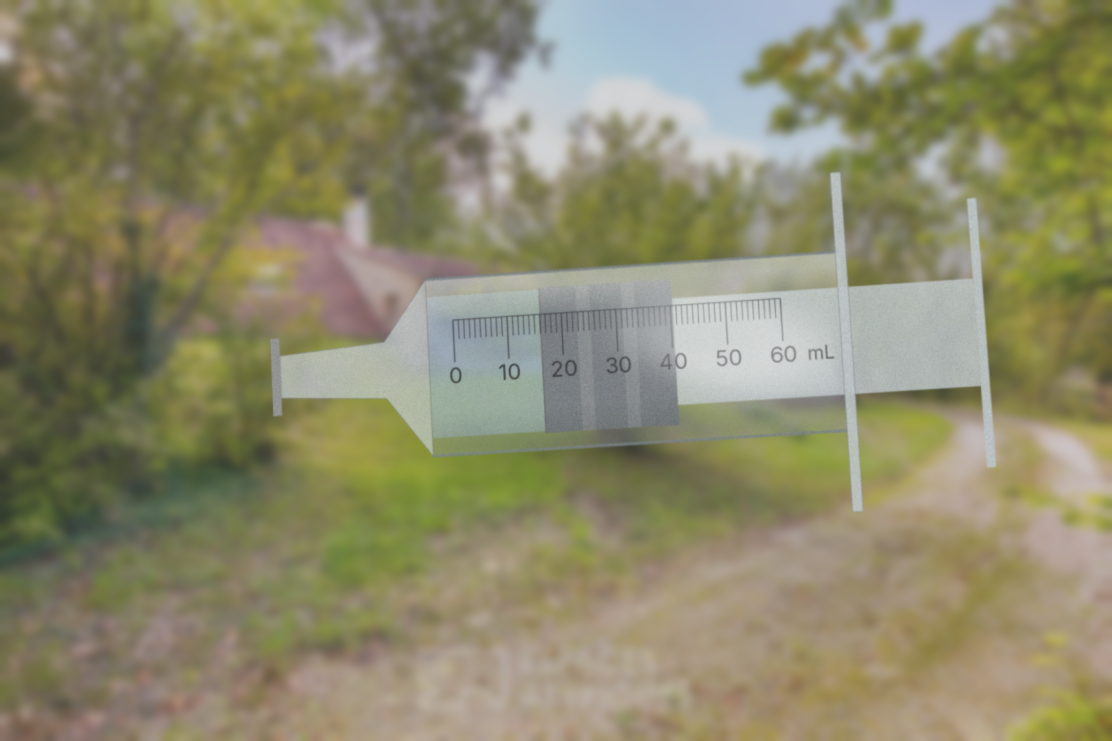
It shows mL 16
